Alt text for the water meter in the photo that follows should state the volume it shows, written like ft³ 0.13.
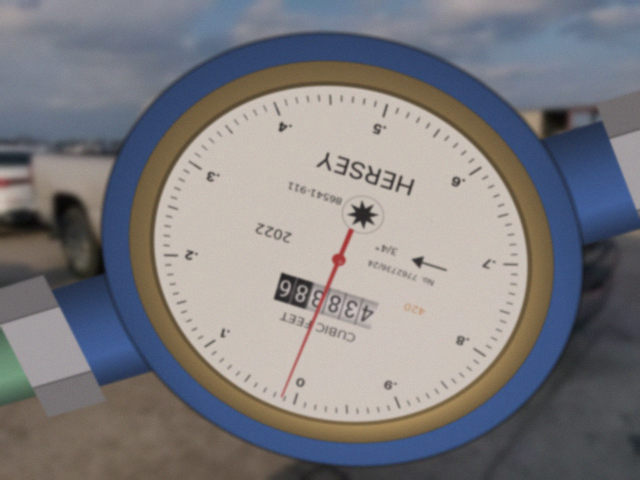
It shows ft³ 438386.01
